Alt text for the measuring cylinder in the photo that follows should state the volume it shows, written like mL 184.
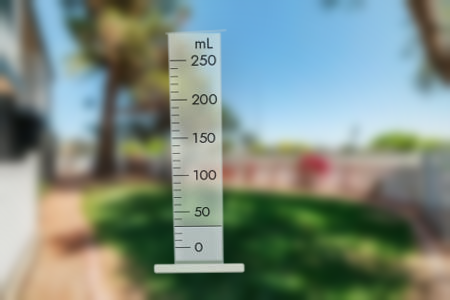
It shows mL 30
